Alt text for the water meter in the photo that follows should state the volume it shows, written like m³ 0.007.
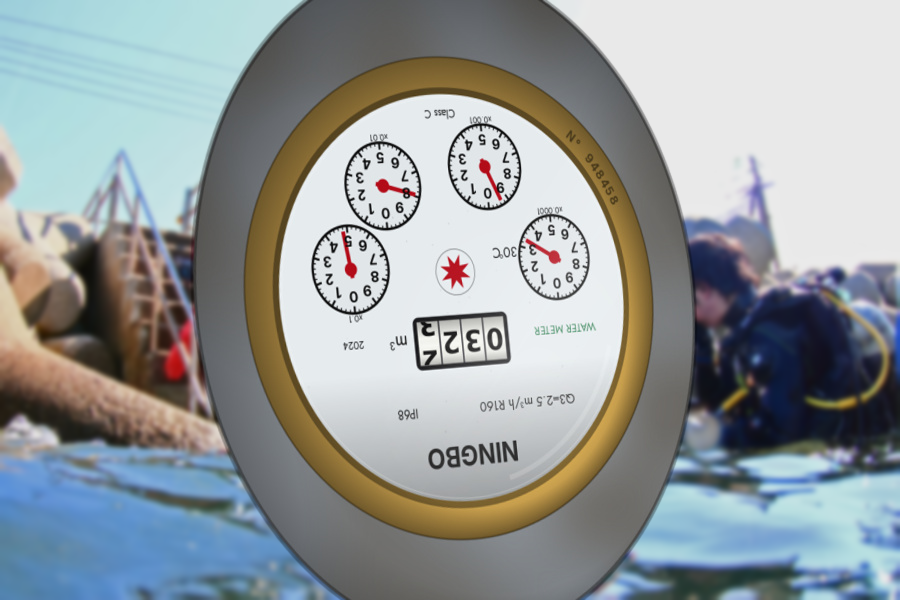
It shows m³ 322.4793
